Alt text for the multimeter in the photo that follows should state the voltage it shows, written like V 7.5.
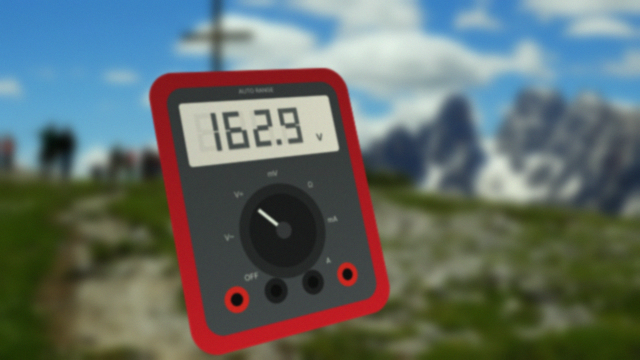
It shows V 162.9
